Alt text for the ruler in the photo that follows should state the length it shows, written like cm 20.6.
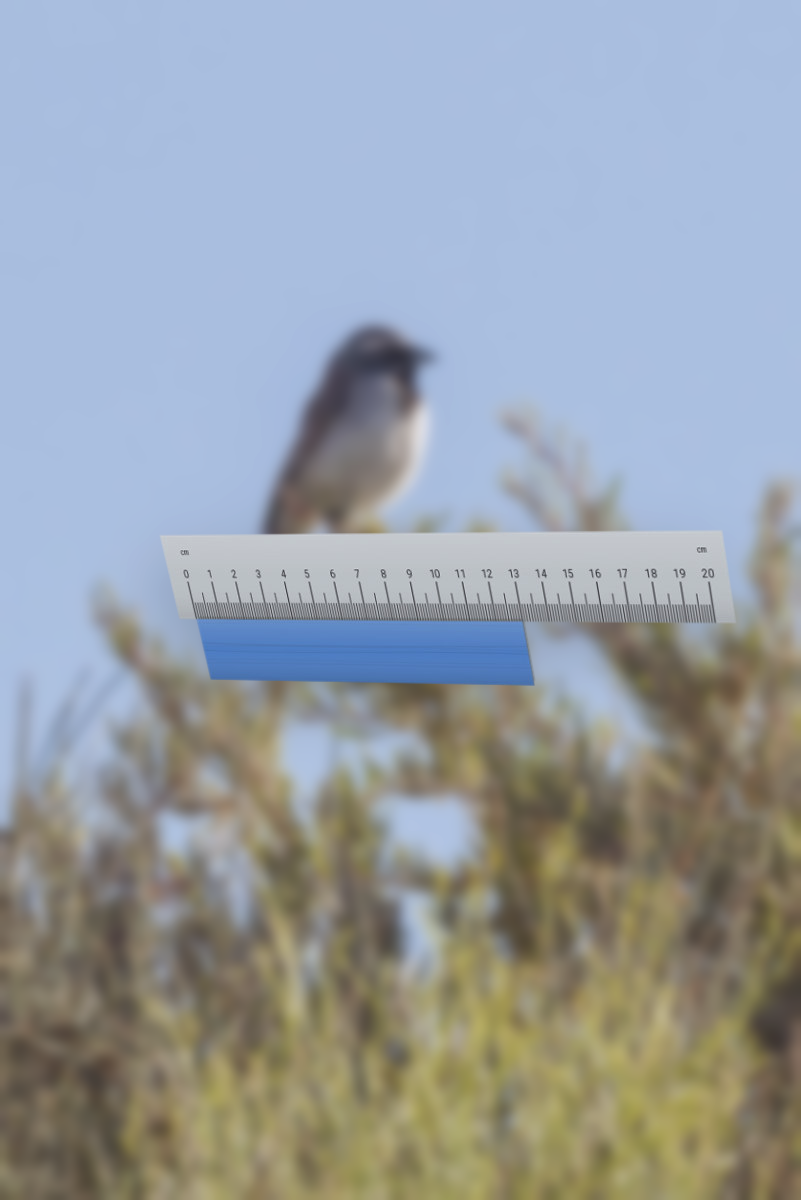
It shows cm 13
